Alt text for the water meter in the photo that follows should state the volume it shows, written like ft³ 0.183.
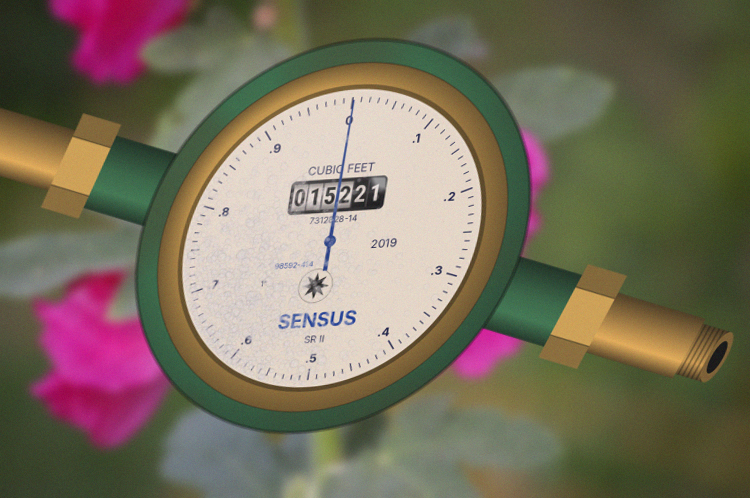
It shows ft³ 15221.00
